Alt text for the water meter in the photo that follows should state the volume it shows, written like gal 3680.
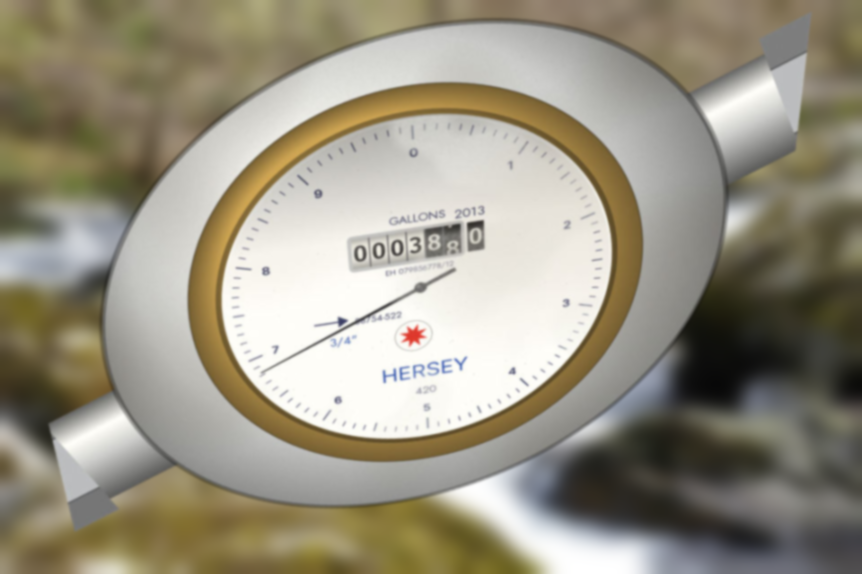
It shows gal 3876.8
